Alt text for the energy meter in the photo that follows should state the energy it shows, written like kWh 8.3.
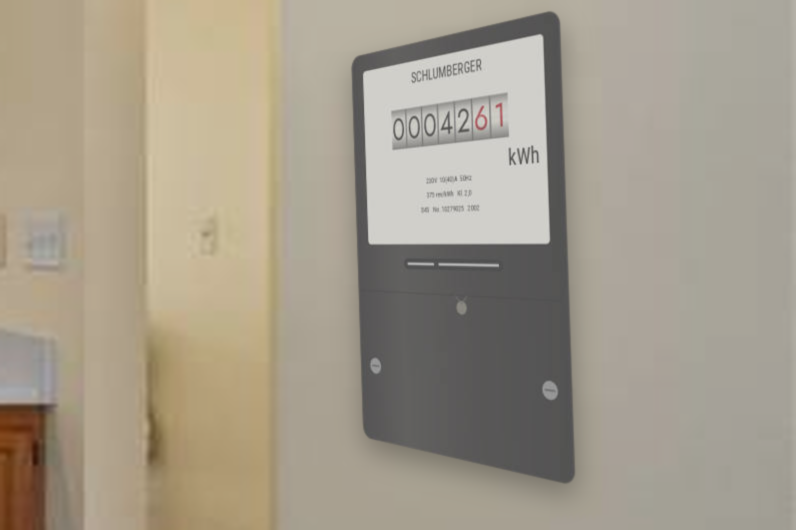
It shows kWh 42.61
